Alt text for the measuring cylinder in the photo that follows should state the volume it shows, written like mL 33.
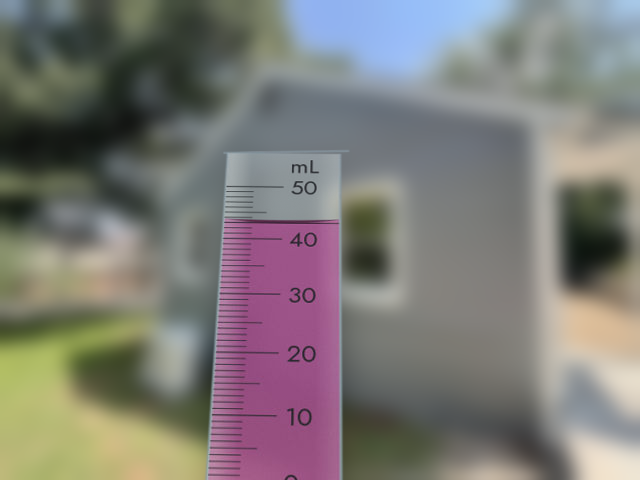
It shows mL 43
